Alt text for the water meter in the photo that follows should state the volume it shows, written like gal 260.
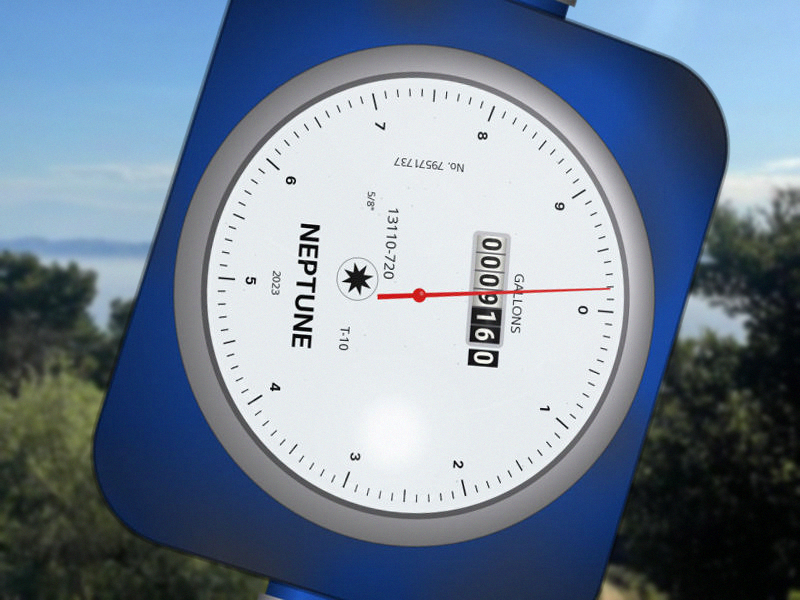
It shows gal 9159.8
